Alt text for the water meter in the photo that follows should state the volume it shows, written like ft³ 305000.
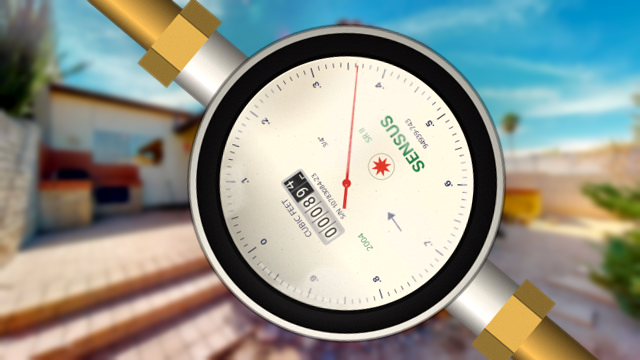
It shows ft³ 894.36
